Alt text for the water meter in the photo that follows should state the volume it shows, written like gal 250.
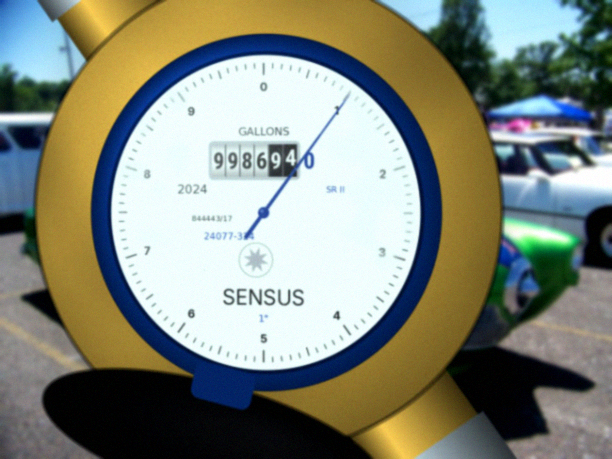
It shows gal 9986941.0
